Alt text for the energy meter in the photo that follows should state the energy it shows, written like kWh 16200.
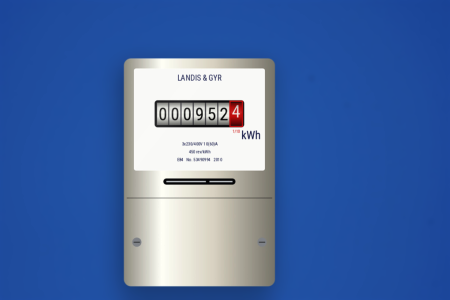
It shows kWh 952.4
